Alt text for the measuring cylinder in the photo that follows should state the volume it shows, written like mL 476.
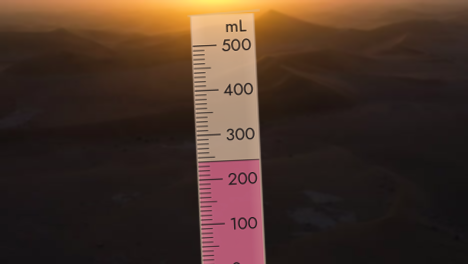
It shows mL 240
